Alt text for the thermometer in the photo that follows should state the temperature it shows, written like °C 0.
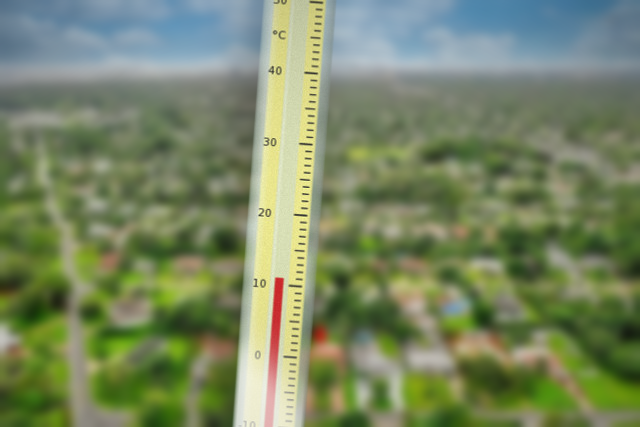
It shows °C 11
